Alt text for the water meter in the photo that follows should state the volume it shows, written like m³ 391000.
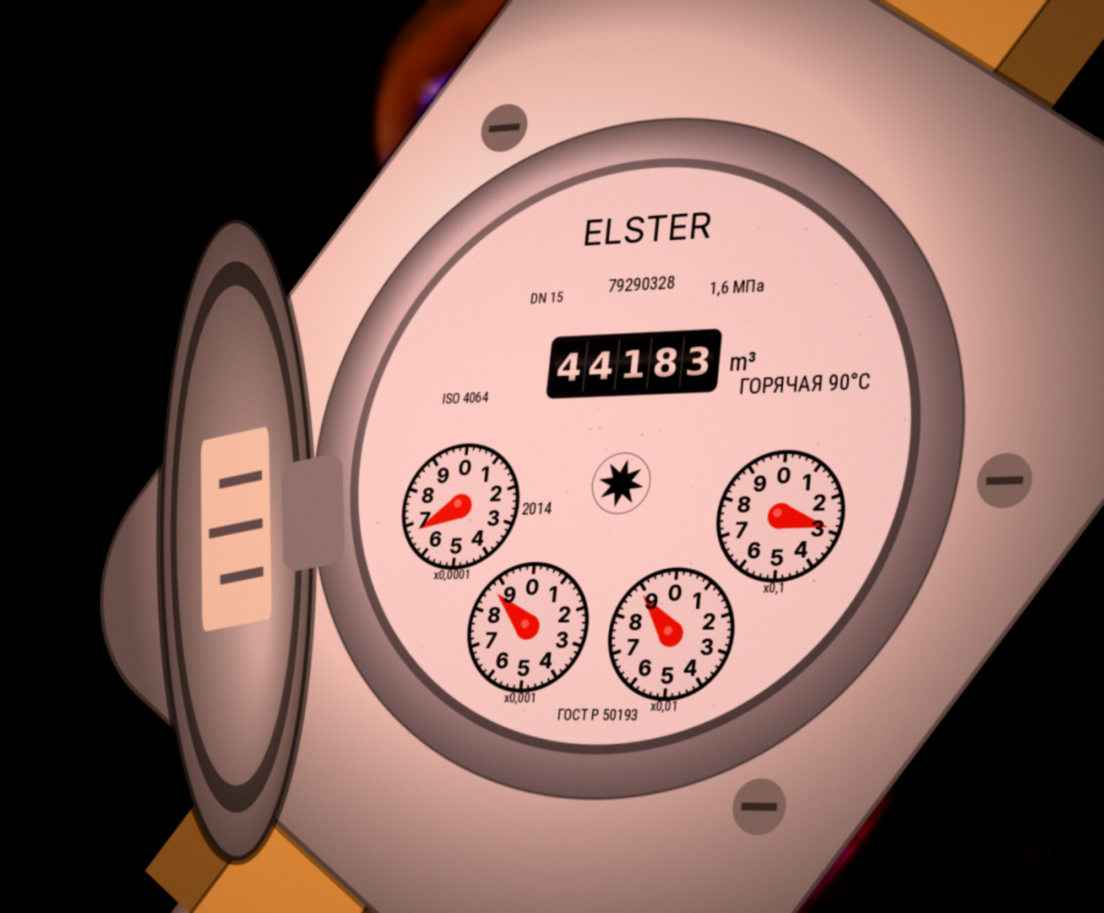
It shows m³ 44183.2886
